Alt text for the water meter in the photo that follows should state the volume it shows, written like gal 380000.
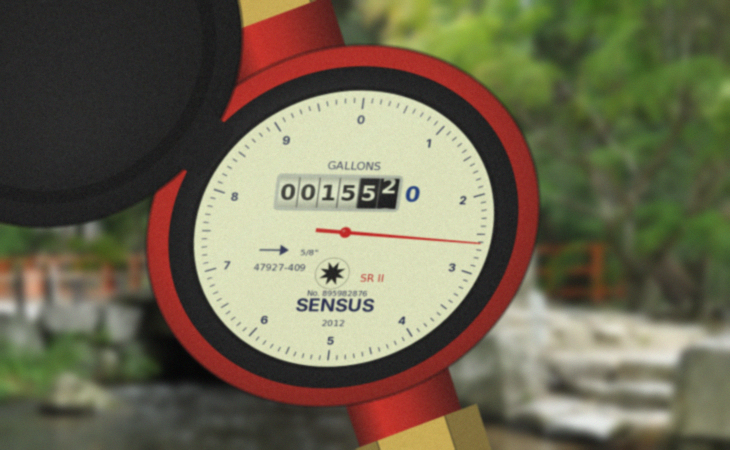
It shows gal 15522.6
